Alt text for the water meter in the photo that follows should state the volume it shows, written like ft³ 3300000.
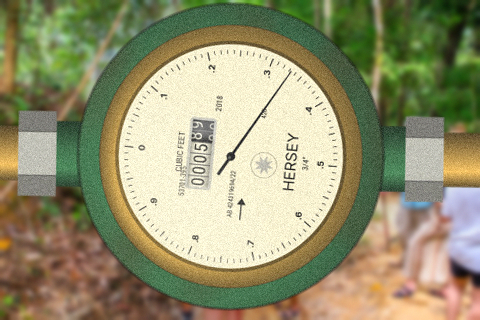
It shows ft³ 589.33
